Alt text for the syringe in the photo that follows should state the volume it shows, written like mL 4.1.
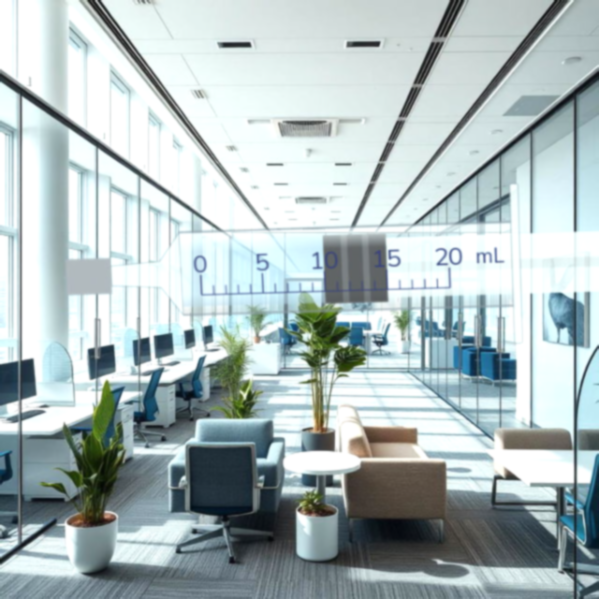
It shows mL 10
